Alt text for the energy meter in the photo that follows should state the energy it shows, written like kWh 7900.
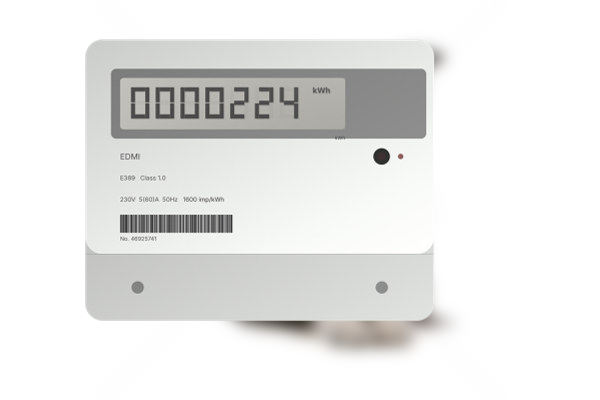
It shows kWh 224
